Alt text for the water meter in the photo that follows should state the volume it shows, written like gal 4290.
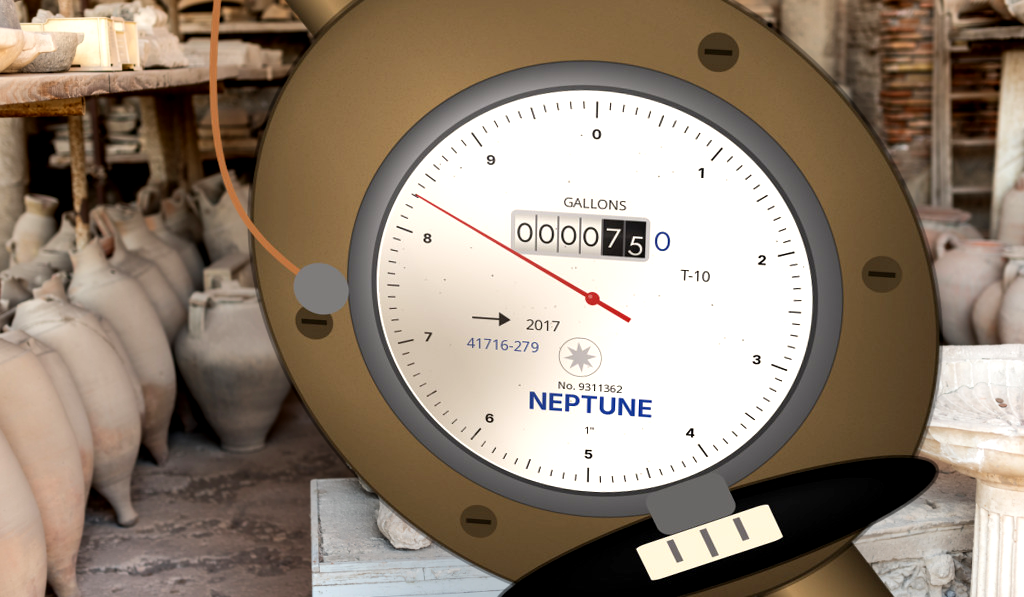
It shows gal 748.3
